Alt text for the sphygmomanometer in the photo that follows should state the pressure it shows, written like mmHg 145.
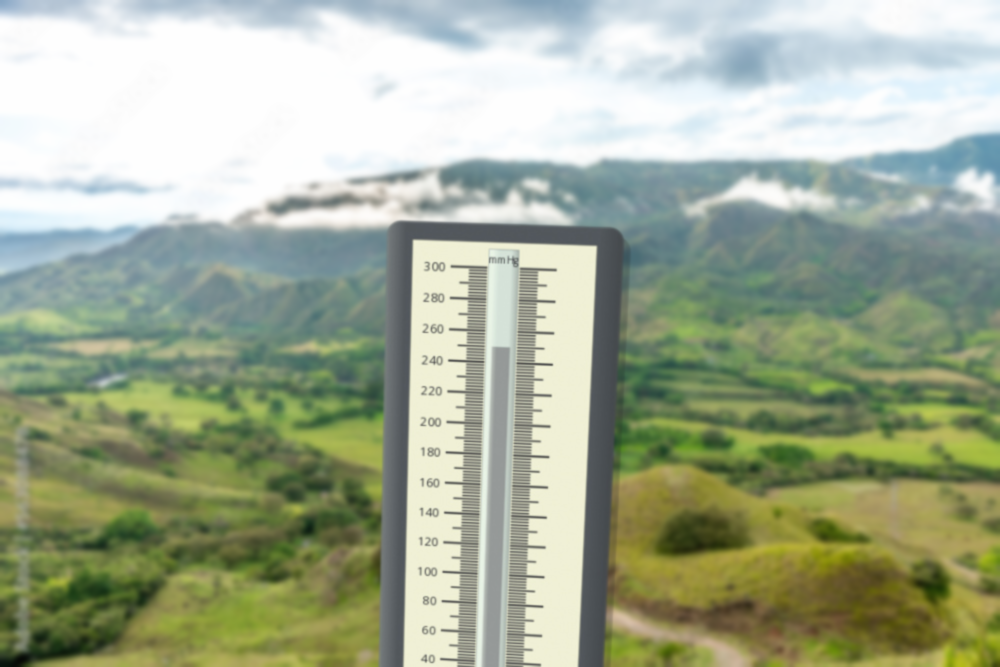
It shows mmHg 250
